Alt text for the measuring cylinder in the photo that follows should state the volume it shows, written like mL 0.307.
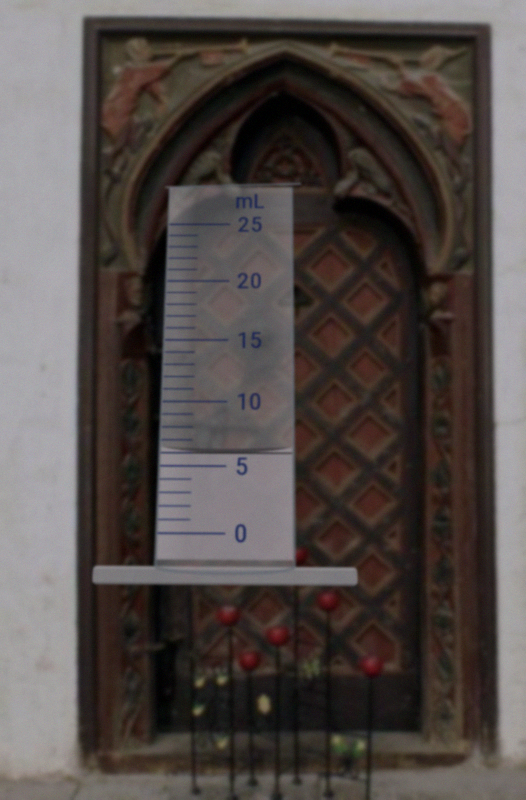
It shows mL 6
